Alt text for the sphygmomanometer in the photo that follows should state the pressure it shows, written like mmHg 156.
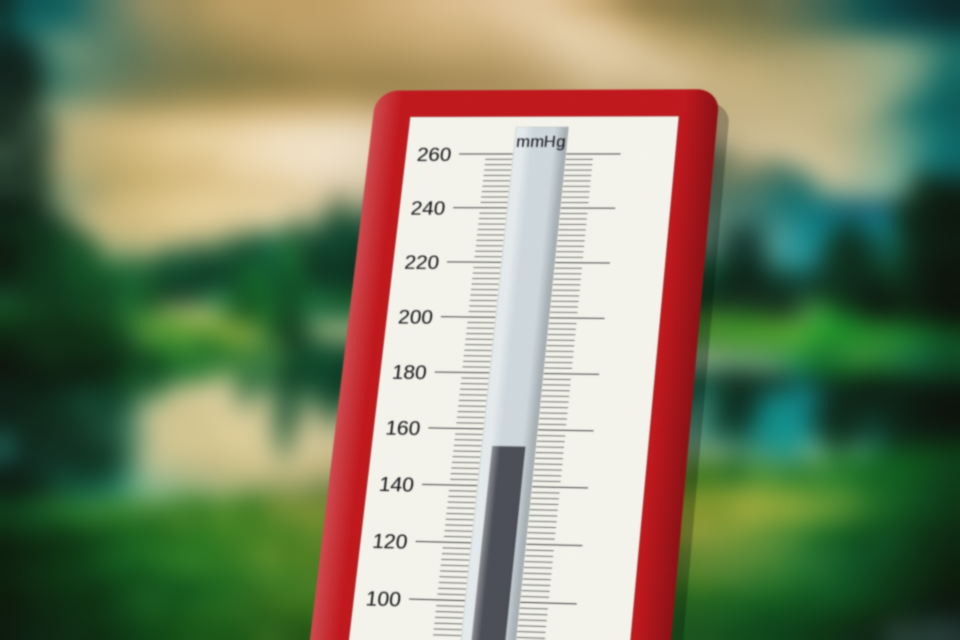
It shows mmHg 154
